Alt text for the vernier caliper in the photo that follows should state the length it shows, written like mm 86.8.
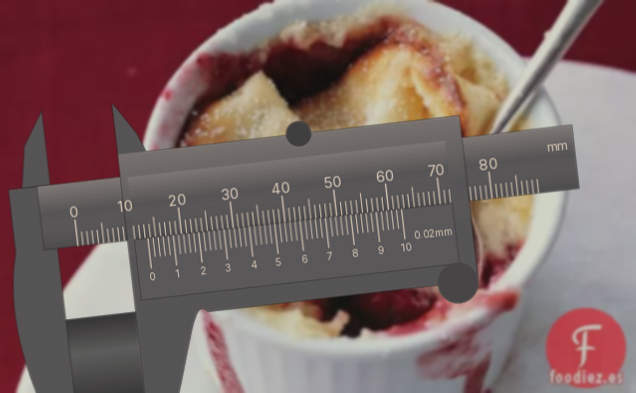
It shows mm 13.5
